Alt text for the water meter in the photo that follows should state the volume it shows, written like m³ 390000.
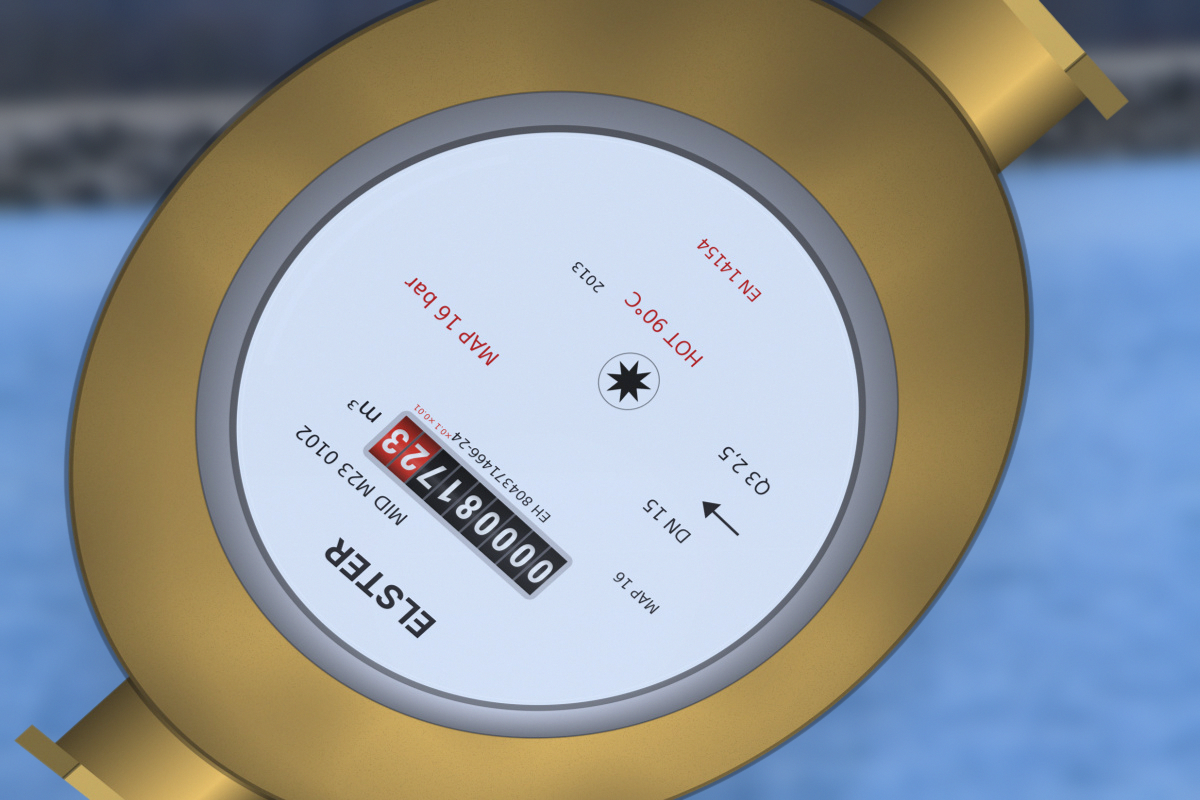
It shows m³ 817.23
